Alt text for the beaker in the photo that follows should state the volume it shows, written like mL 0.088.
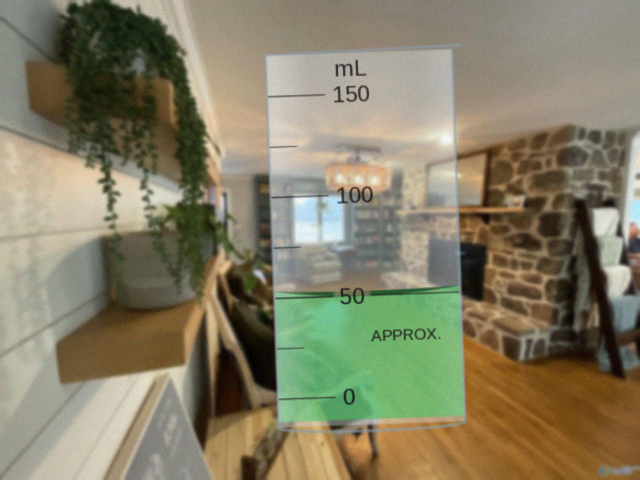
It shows mL 50
